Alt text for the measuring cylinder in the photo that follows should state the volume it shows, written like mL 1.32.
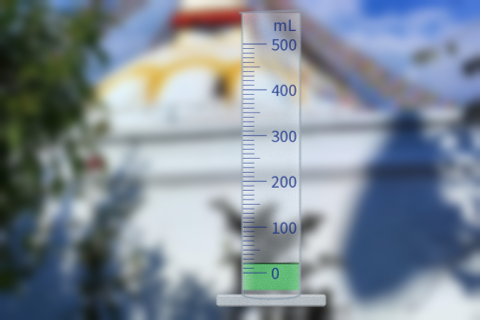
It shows mL 20
